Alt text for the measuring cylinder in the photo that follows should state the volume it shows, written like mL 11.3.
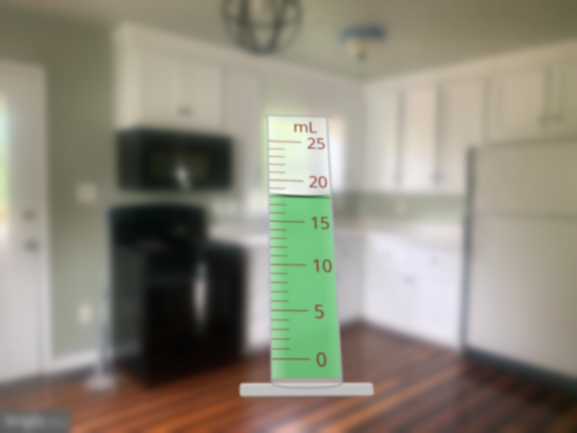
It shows mL 18
